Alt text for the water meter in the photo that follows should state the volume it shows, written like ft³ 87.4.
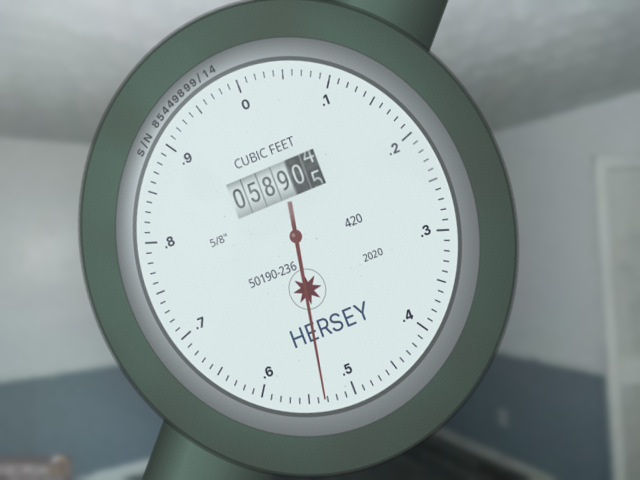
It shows ft³ 58904.53
